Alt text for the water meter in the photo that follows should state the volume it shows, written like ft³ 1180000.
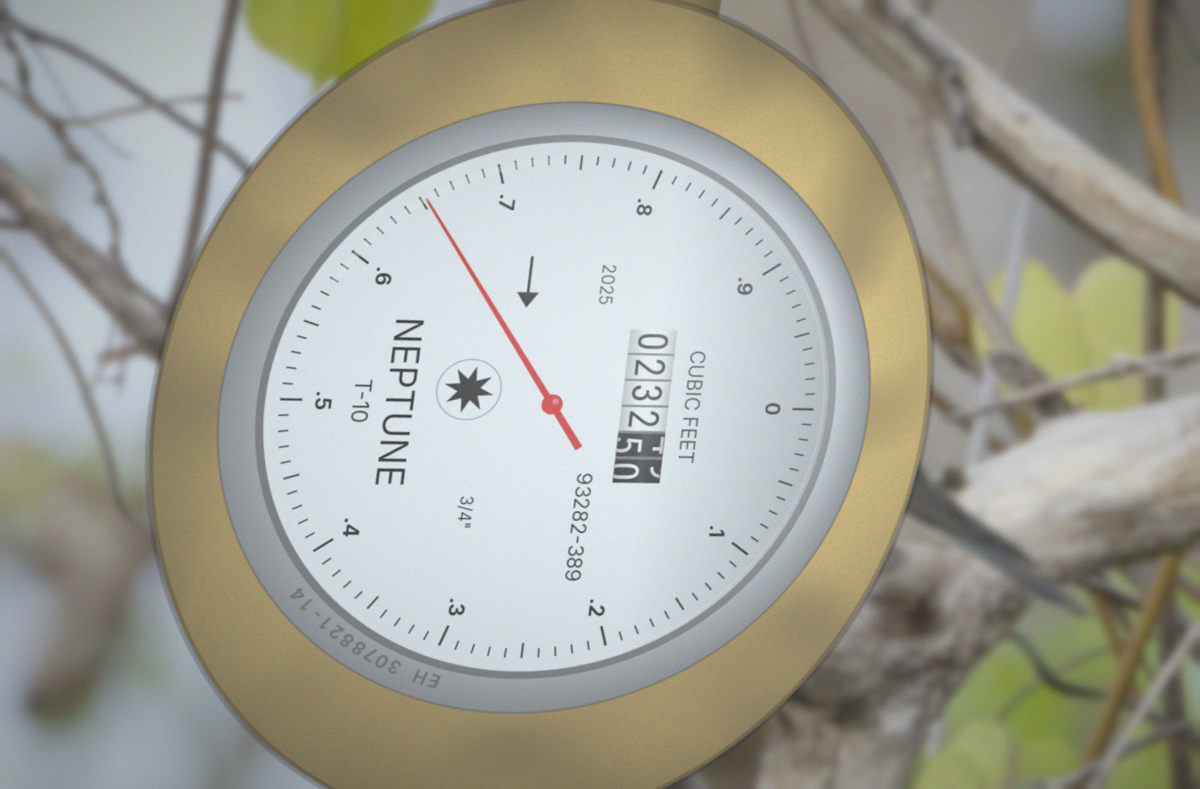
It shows ft³ 23249.65
